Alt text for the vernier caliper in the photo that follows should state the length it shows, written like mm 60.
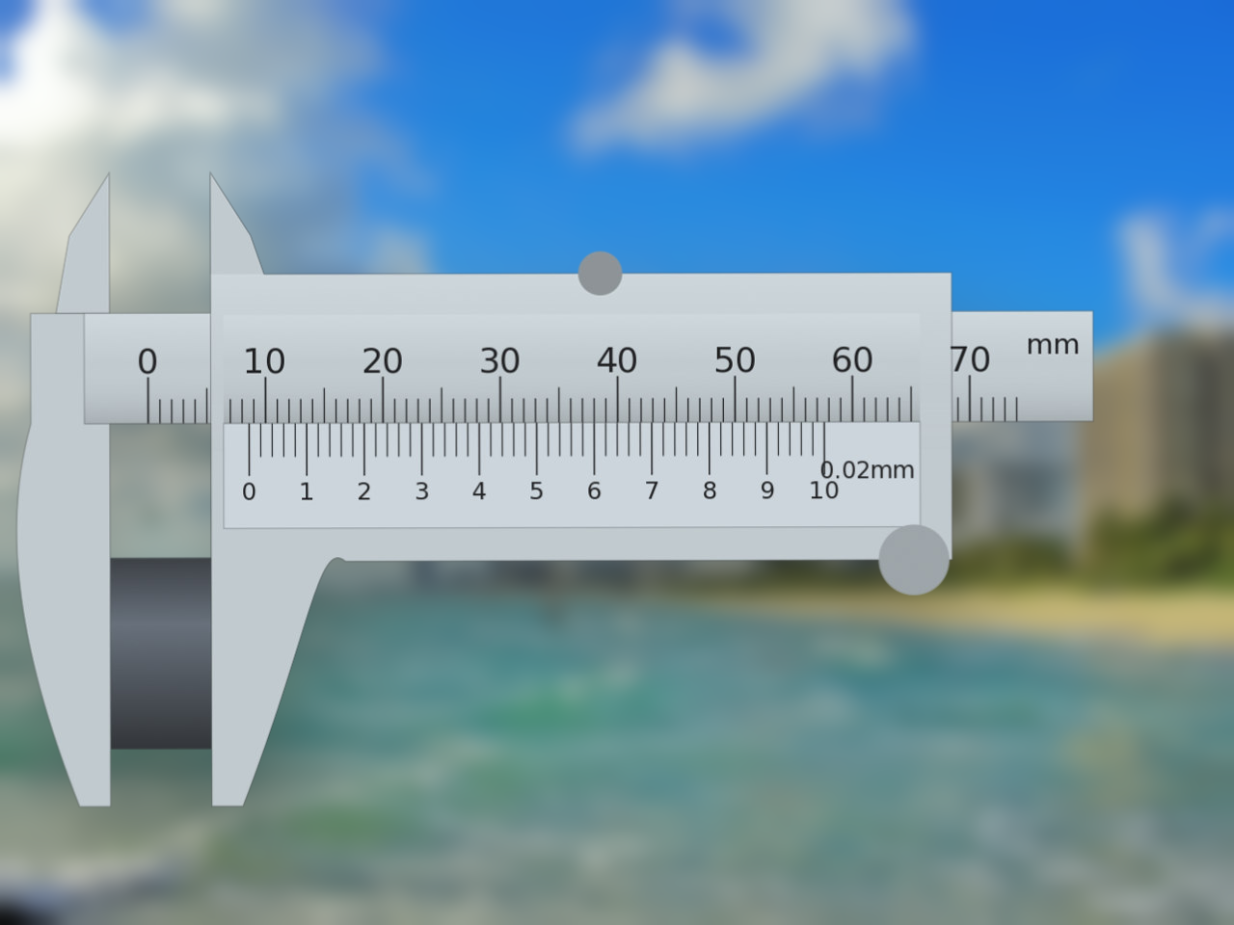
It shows mm 8.6
